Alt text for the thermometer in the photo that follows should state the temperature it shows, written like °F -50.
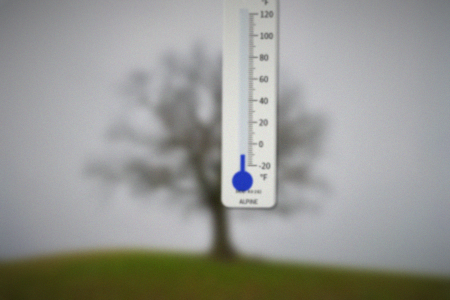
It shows °F -10
